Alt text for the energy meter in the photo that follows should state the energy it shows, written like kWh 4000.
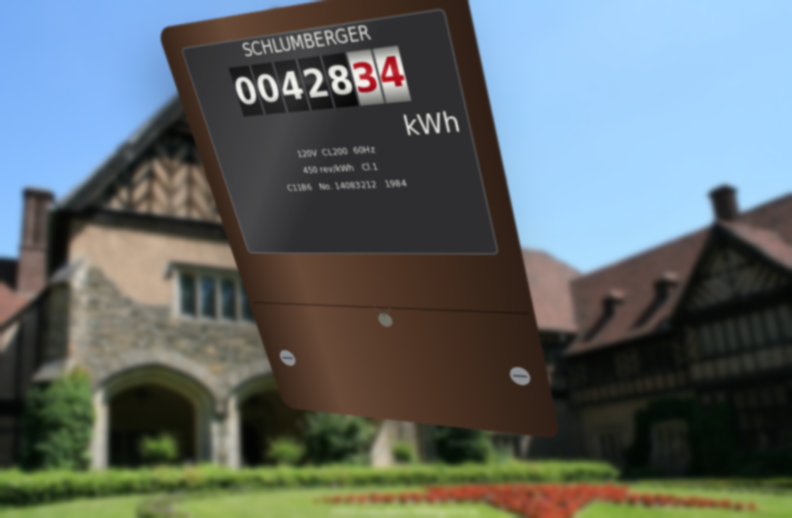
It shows kWh 428.34
